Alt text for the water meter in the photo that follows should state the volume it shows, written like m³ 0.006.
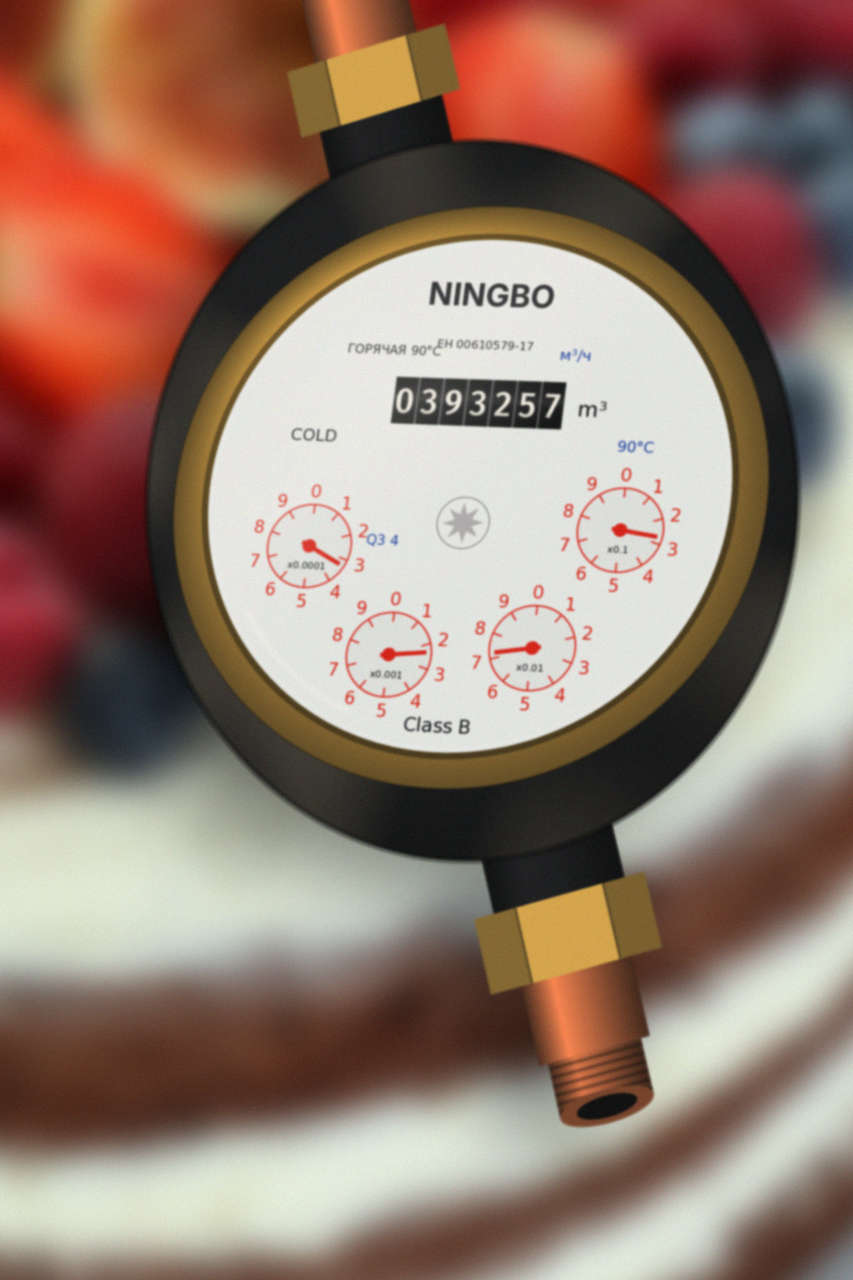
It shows m³ 393257.2723
